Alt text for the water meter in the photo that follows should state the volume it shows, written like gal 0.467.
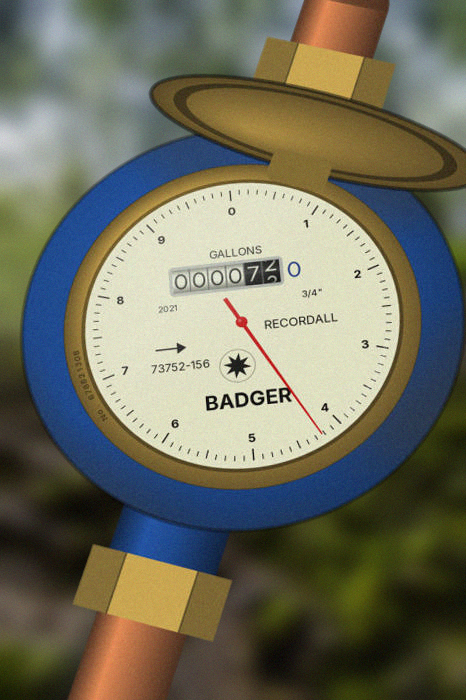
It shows gal 724.2
